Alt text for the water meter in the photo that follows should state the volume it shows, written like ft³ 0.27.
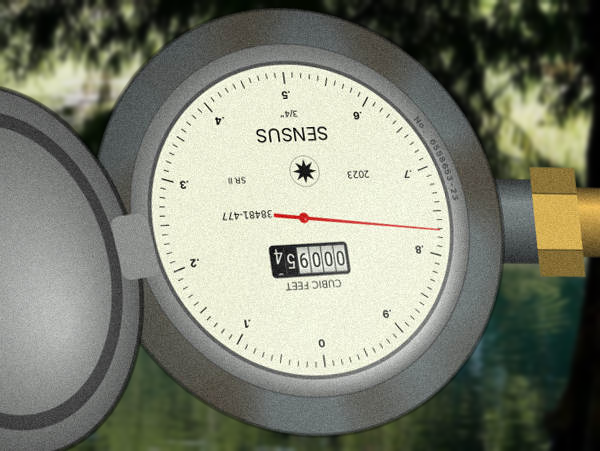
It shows ft³ 953.77
